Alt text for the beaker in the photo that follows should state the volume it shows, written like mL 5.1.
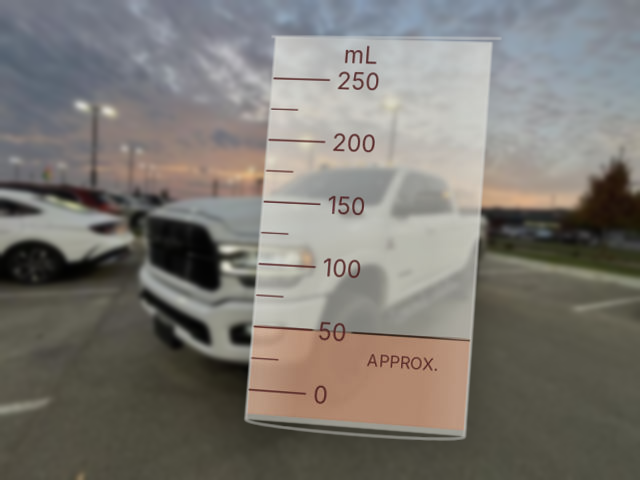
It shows mL 50
